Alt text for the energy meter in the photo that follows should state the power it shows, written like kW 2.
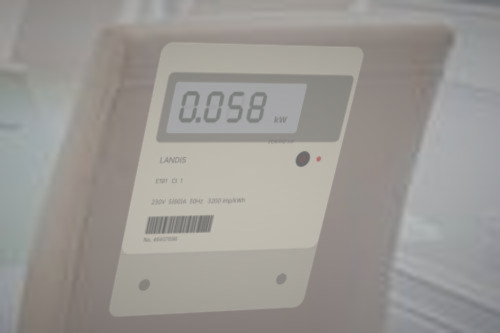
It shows kW 0.058
